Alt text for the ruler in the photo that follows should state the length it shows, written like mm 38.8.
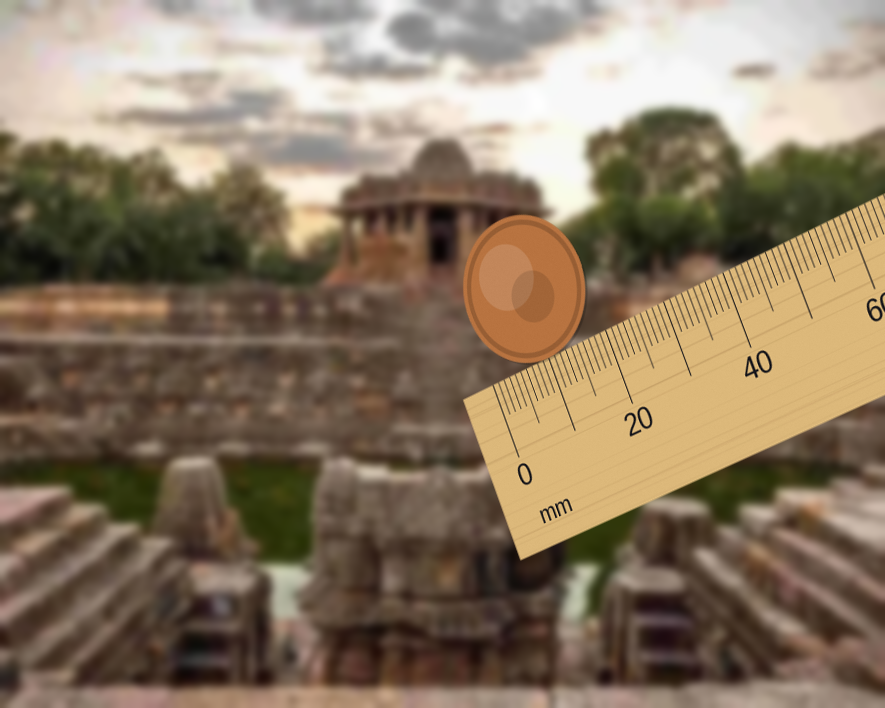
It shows mm 20
